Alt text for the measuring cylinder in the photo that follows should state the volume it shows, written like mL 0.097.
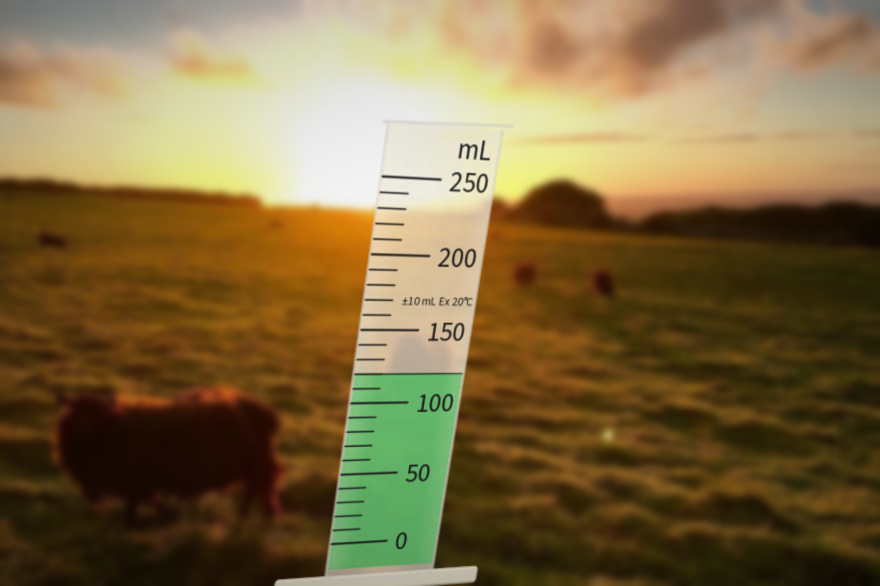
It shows mL 120
